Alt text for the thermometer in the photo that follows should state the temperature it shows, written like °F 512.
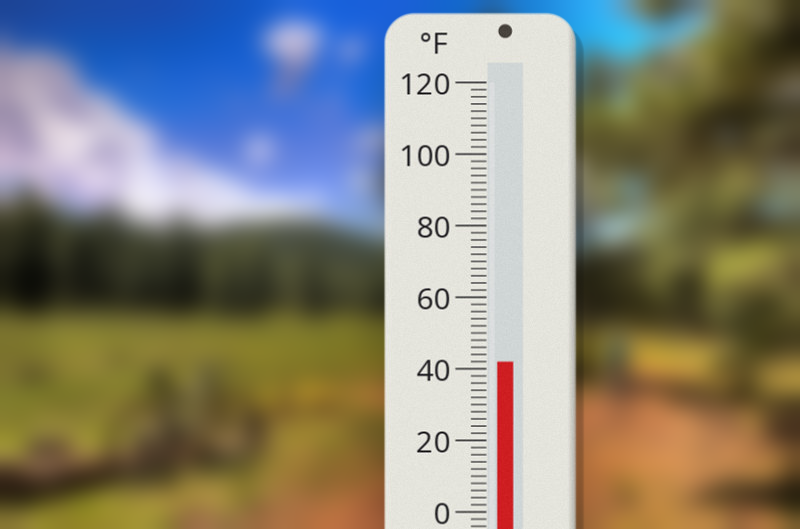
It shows °F 42
